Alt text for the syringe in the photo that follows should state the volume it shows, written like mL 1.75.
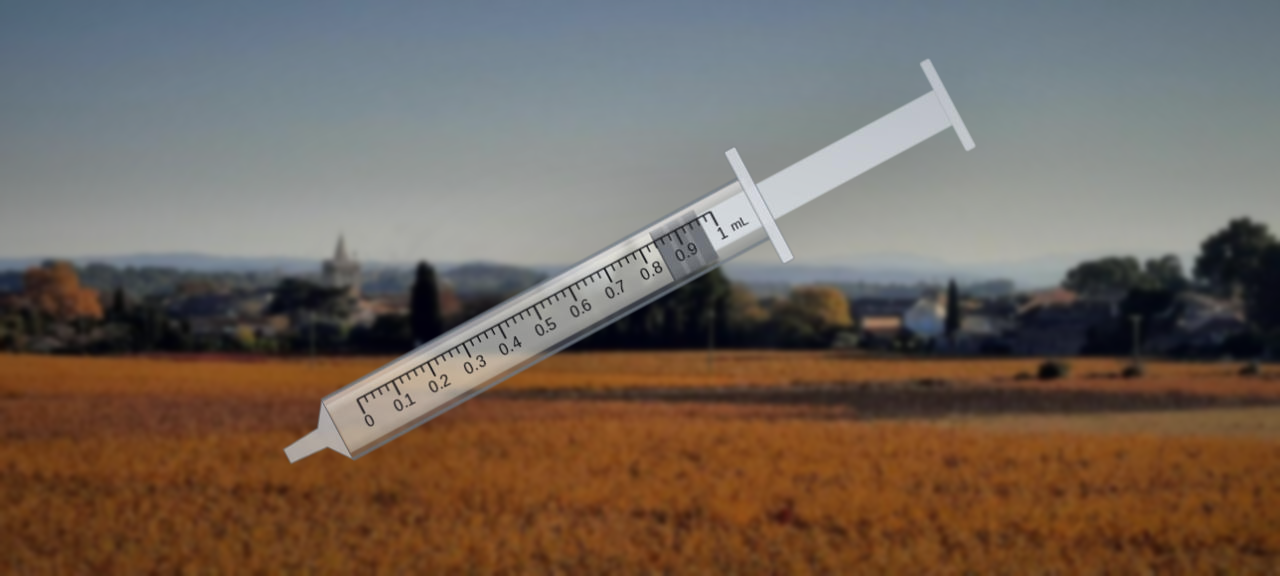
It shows mL 0.84
